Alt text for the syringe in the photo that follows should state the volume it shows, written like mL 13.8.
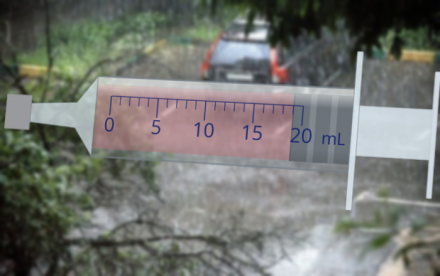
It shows mL 19
